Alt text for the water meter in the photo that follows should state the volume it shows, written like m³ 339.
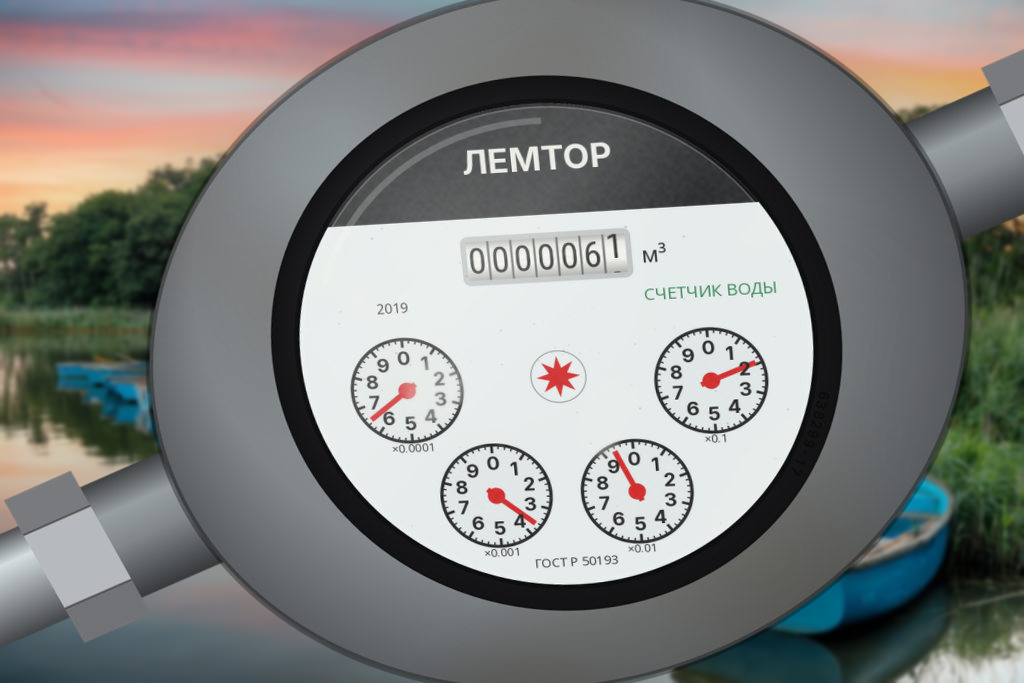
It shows m³ 61.1936
